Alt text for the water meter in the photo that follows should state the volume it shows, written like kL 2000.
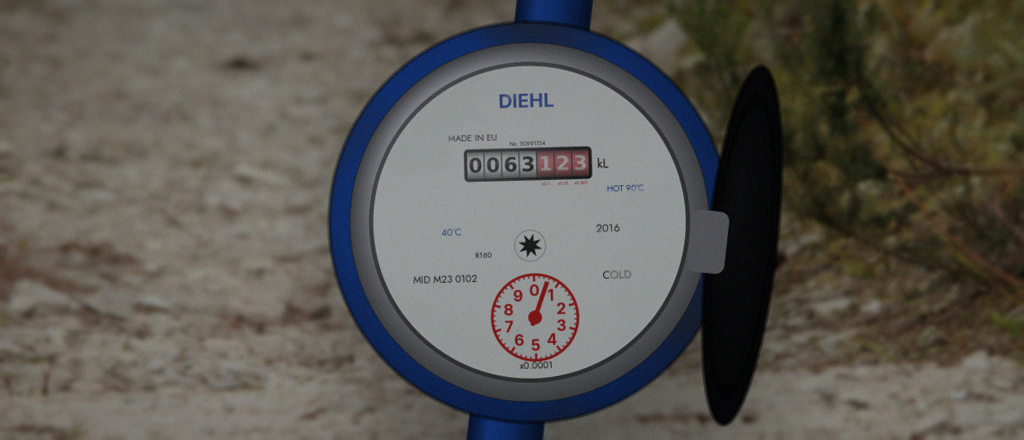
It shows kL 63.1230
